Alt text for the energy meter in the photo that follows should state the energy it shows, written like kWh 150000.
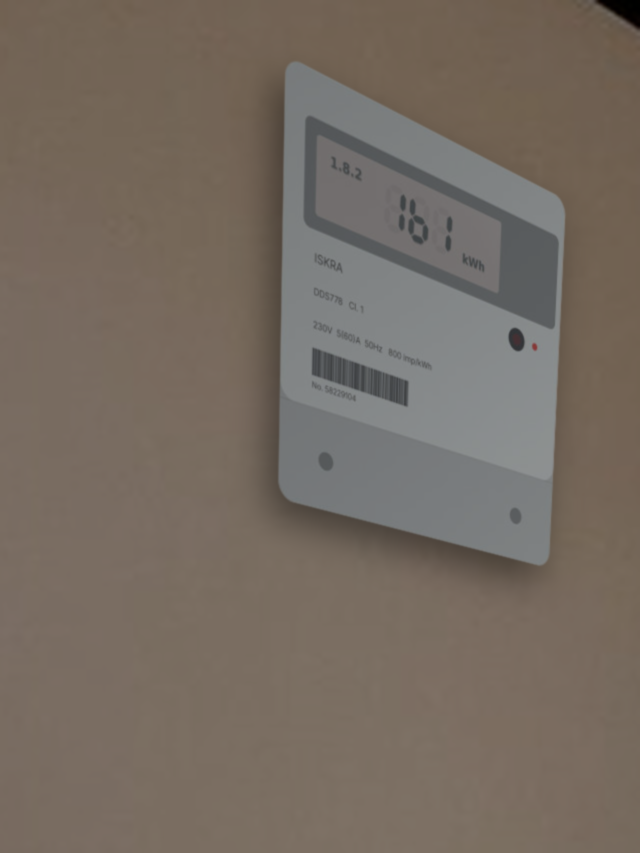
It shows kWh 161
